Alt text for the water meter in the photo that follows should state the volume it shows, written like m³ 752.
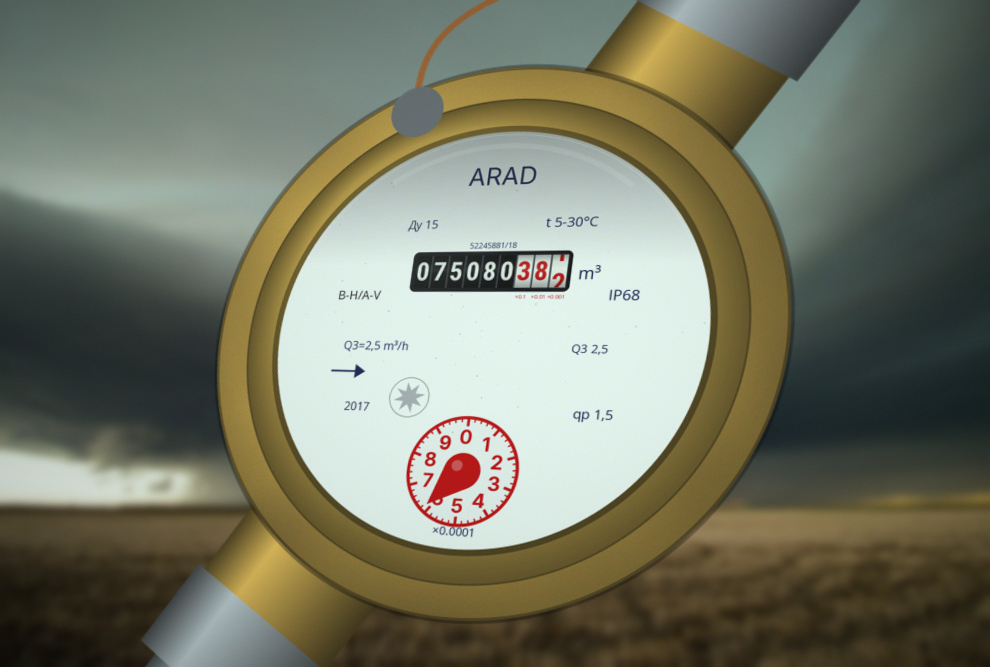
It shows m³ 75080.3816
